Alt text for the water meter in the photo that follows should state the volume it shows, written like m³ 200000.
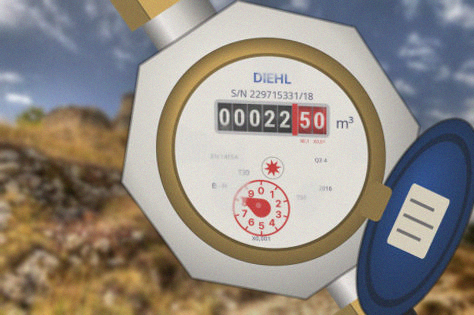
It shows m³ 22.508
